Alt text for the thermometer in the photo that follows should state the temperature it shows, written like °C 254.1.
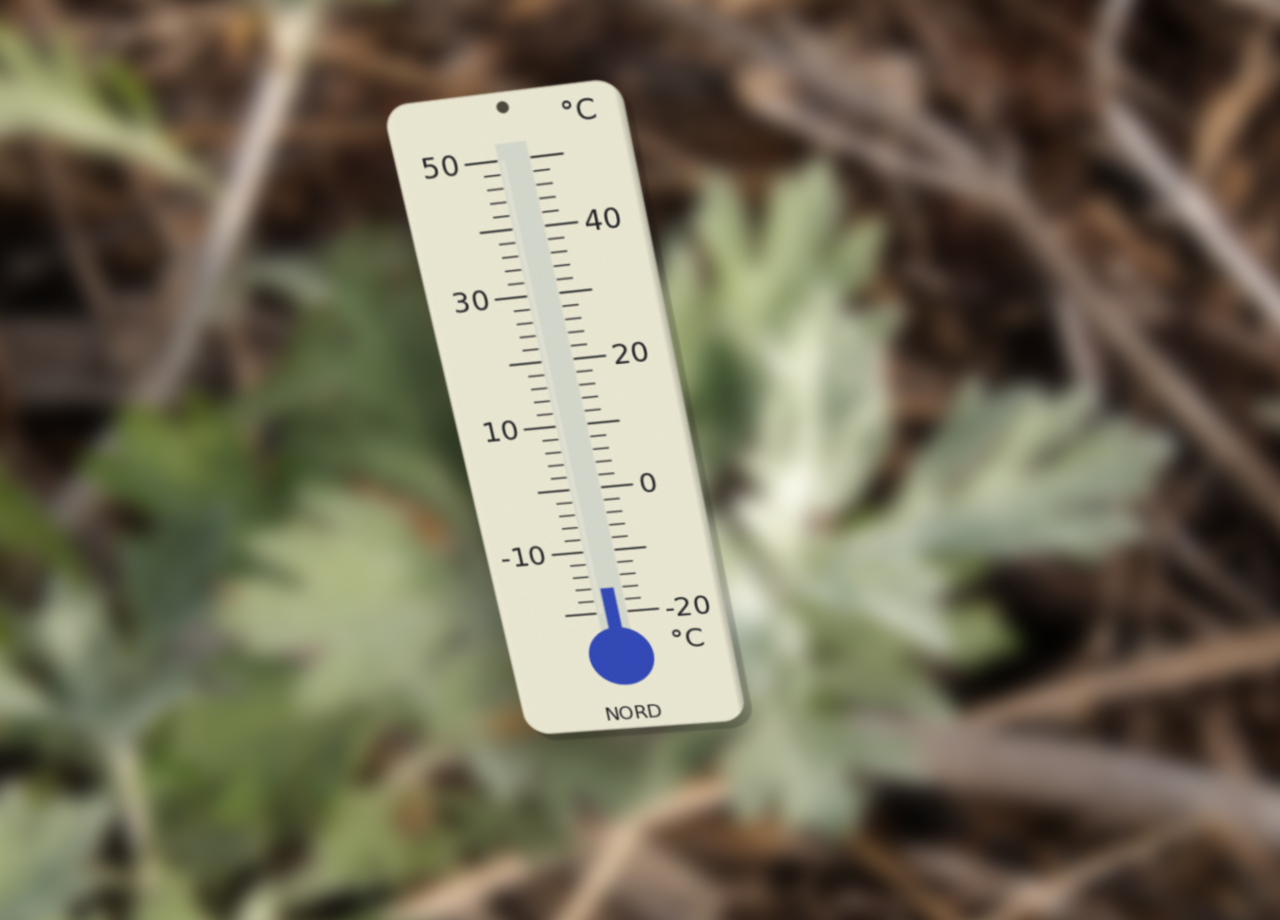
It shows °C -16
